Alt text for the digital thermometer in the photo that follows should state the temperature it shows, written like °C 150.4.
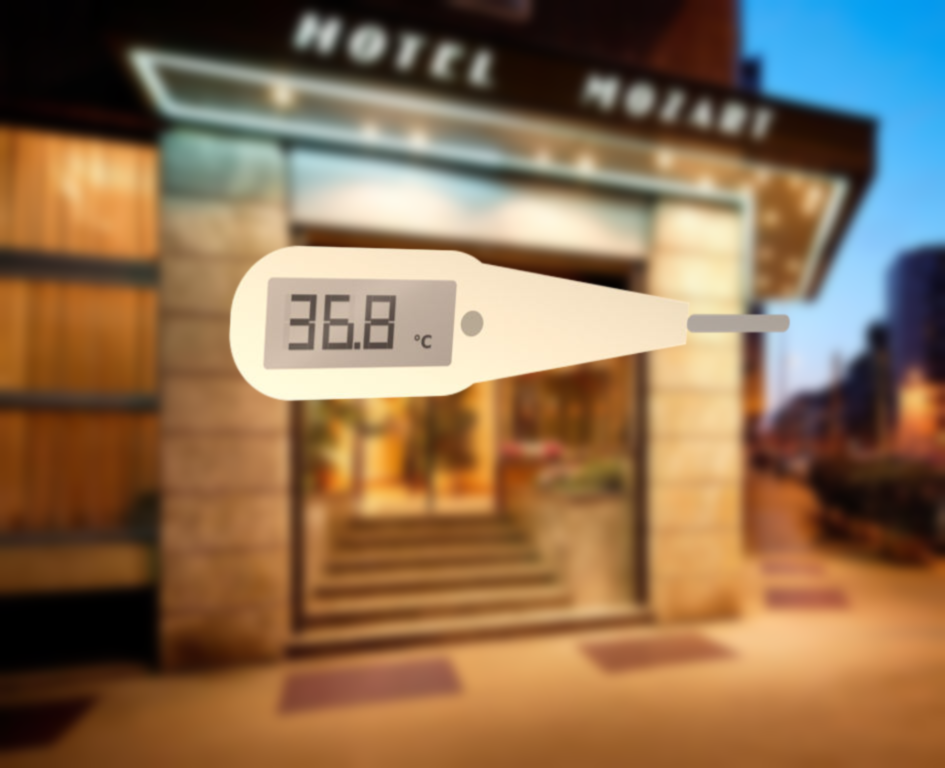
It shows °C 36.8
